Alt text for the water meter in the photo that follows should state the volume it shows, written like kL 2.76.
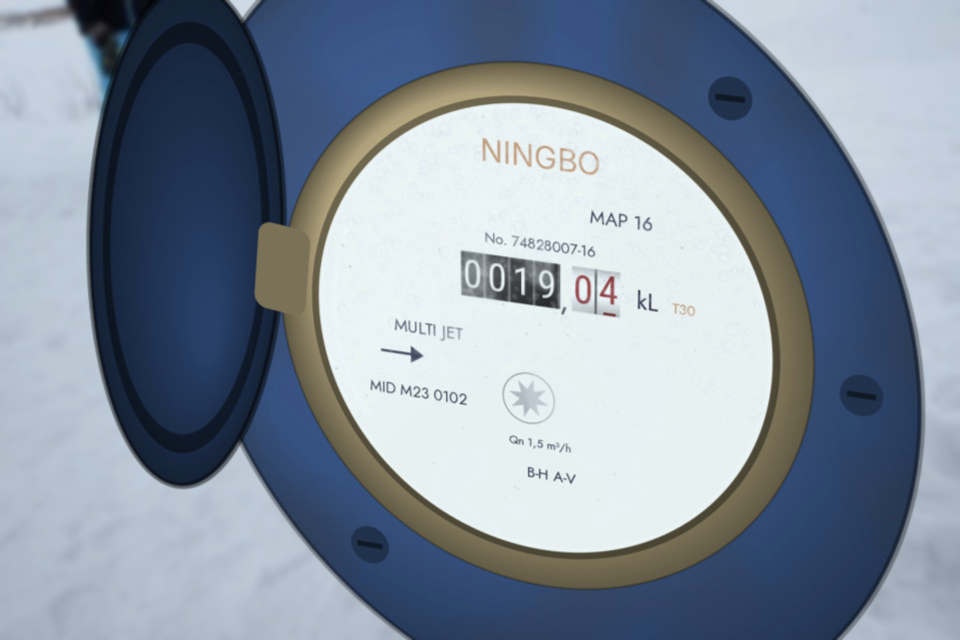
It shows kL 19.04
